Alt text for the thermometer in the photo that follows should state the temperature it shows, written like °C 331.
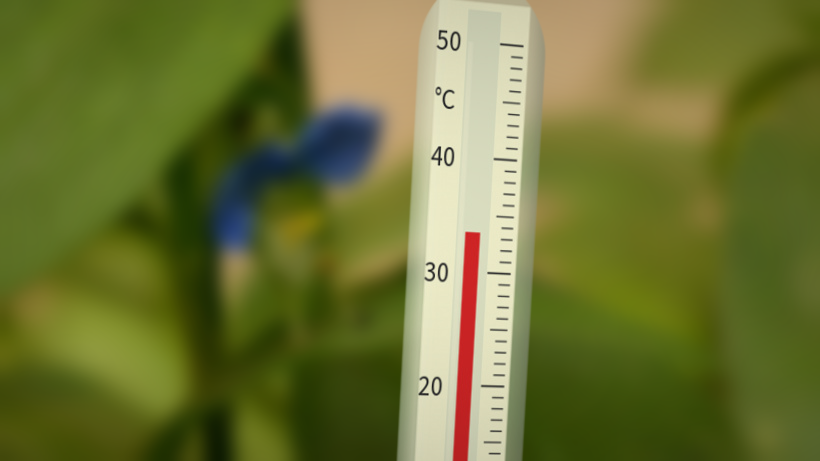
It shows °C 33.5
